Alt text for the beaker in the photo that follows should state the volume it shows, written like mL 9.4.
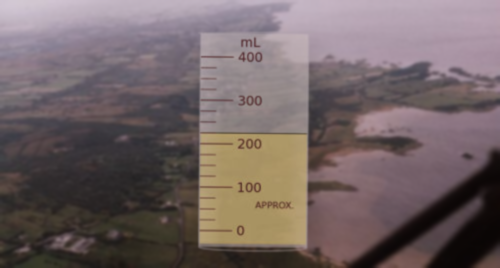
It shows mL 225
